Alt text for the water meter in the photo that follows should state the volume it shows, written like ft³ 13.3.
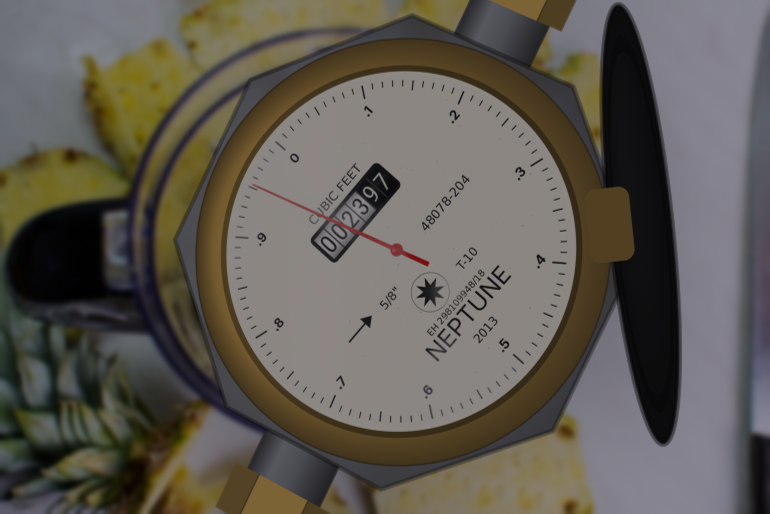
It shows ft³ 2396.95
